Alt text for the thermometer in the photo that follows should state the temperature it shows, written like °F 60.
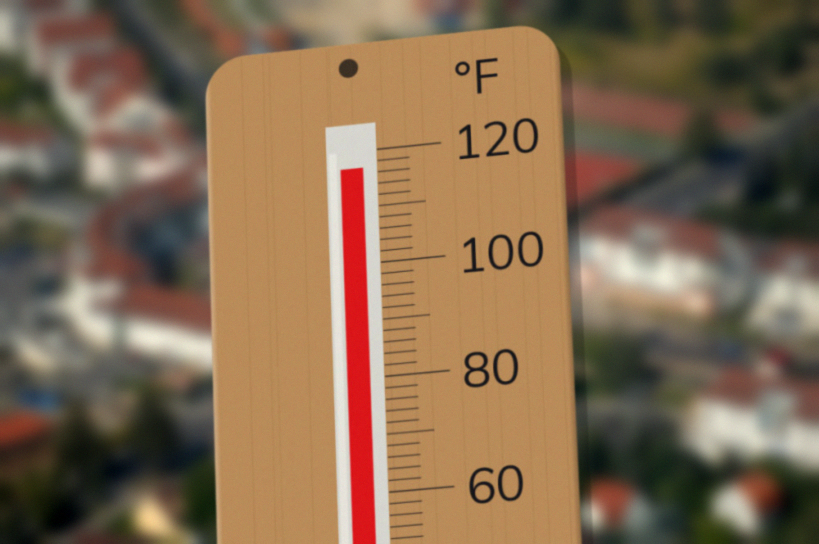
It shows °F 117
